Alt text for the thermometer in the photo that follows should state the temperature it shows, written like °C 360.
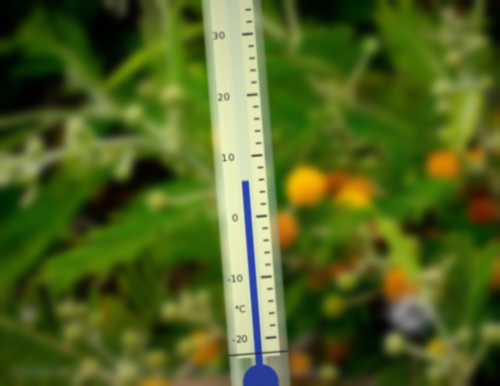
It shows °C 6
